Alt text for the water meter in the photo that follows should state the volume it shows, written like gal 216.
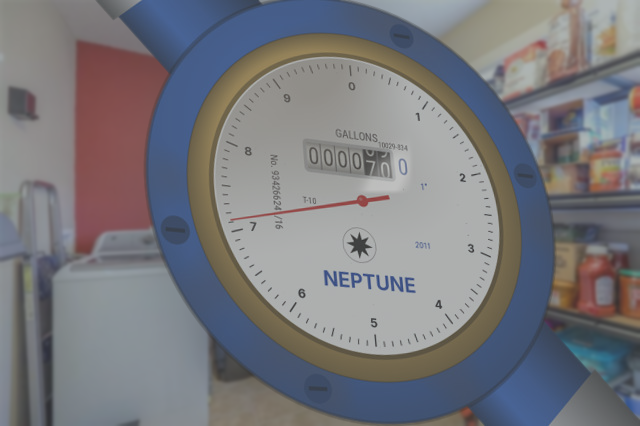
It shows gal 697.1
